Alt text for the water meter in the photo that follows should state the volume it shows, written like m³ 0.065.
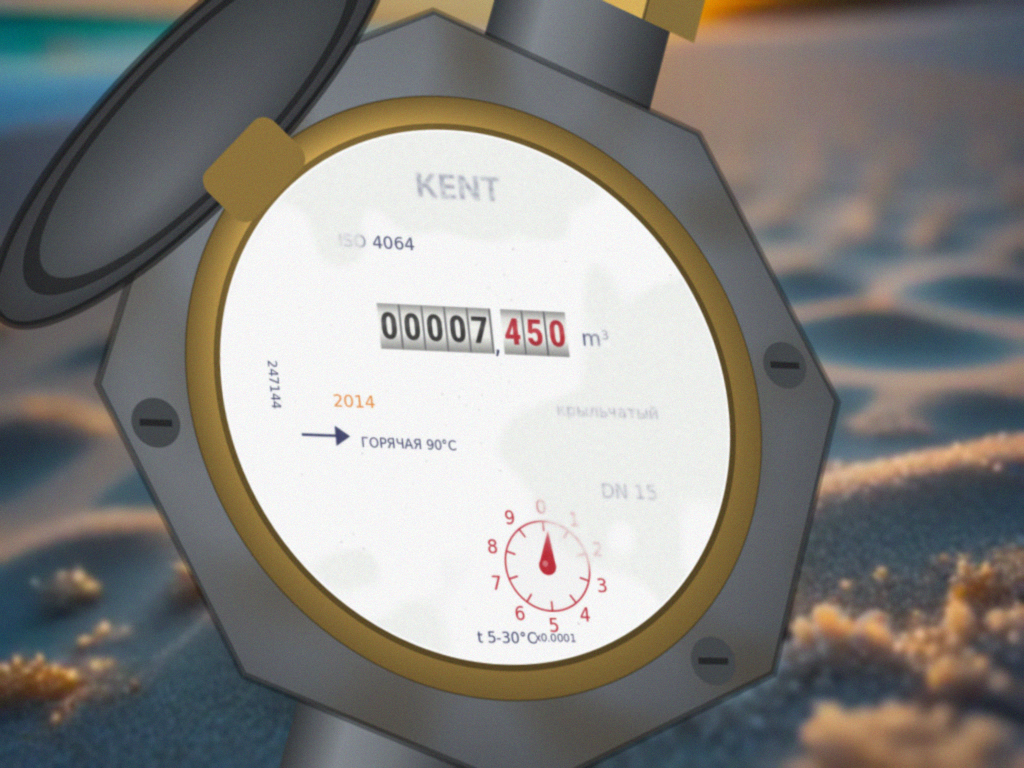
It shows m³ 7.4500
